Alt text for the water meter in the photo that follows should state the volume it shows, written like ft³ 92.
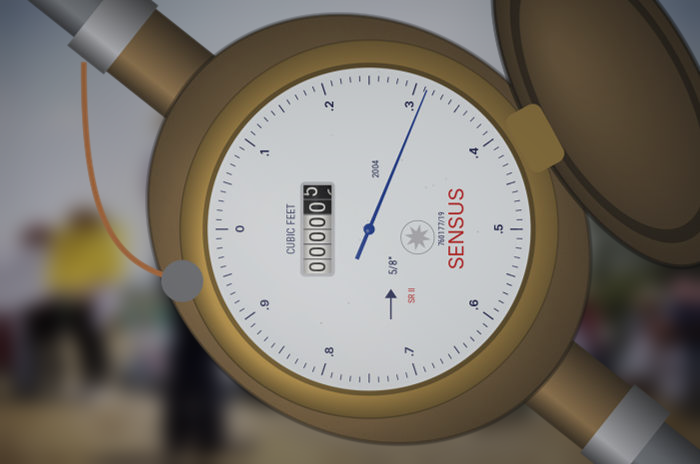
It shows ft³ 5.31
